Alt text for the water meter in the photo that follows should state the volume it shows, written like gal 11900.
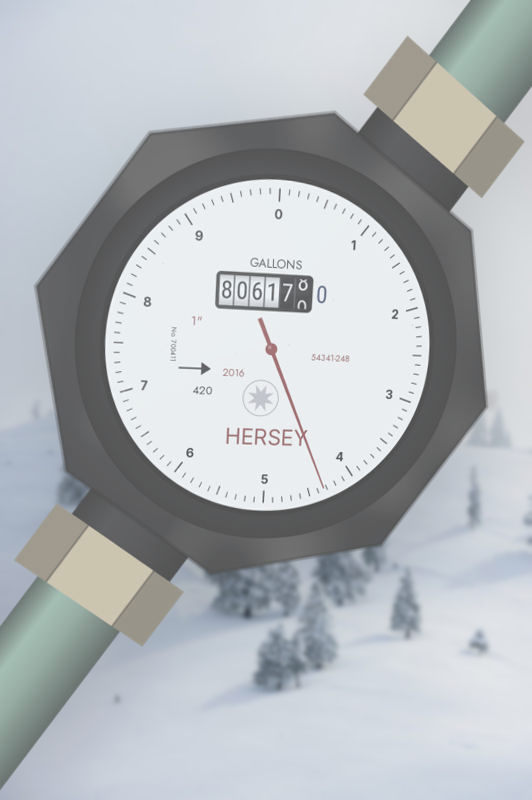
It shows gal 8061784.3
